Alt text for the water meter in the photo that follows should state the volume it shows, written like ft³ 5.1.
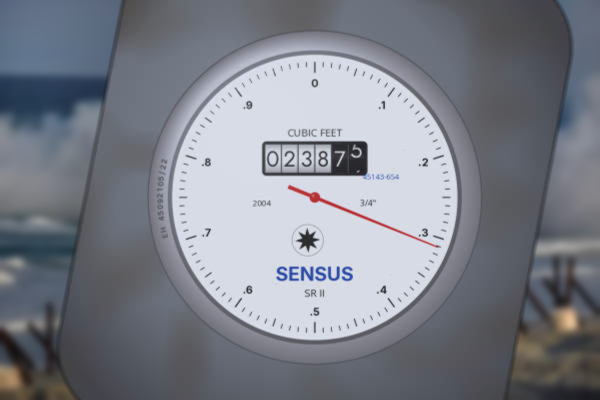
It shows ft³ 23875.31
